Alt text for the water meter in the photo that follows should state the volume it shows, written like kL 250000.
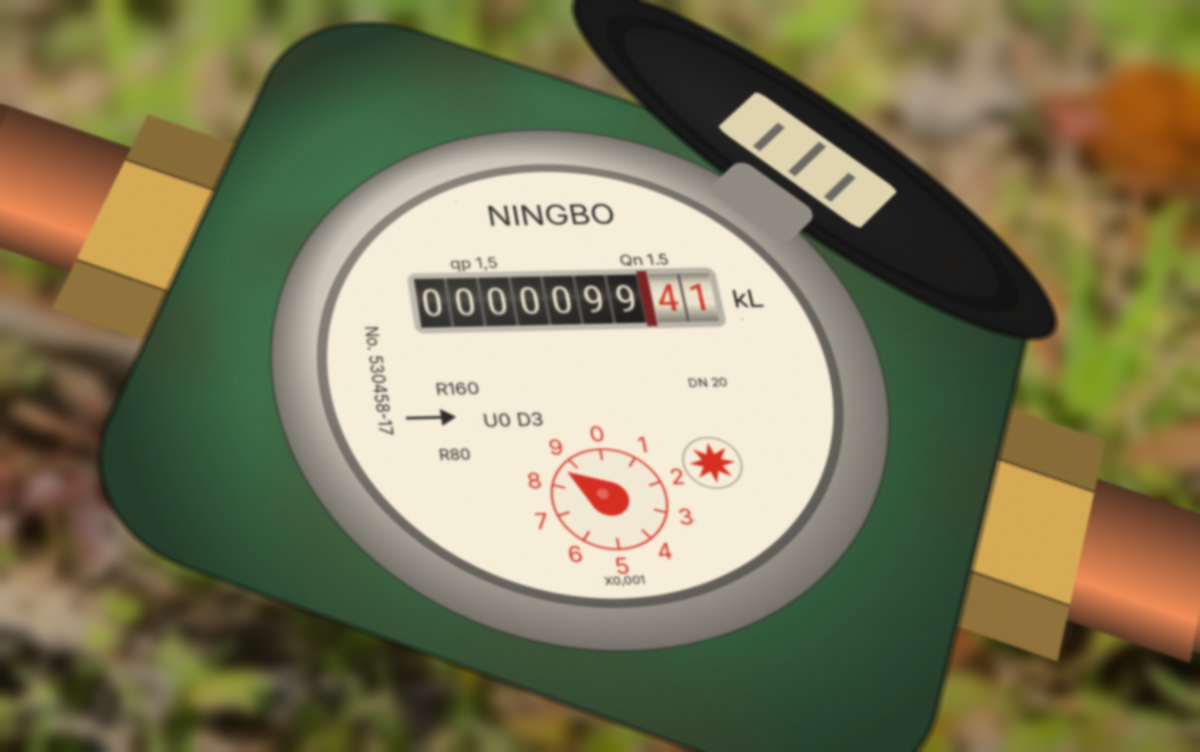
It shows kL 99.418
